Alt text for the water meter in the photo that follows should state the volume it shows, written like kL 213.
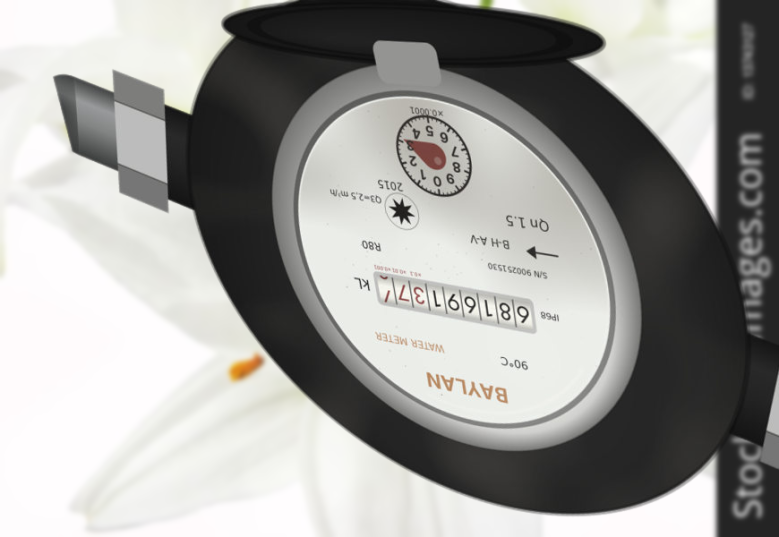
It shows kL 681691.3773
